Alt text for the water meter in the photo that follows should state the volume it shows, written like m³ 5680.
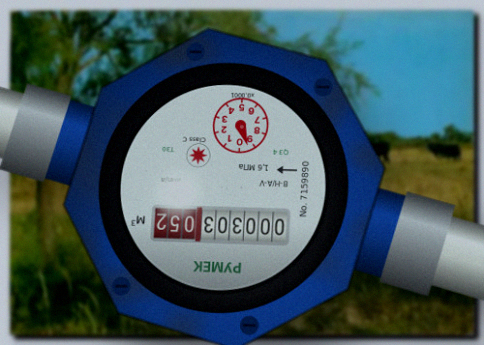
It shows m³ 303.0519
